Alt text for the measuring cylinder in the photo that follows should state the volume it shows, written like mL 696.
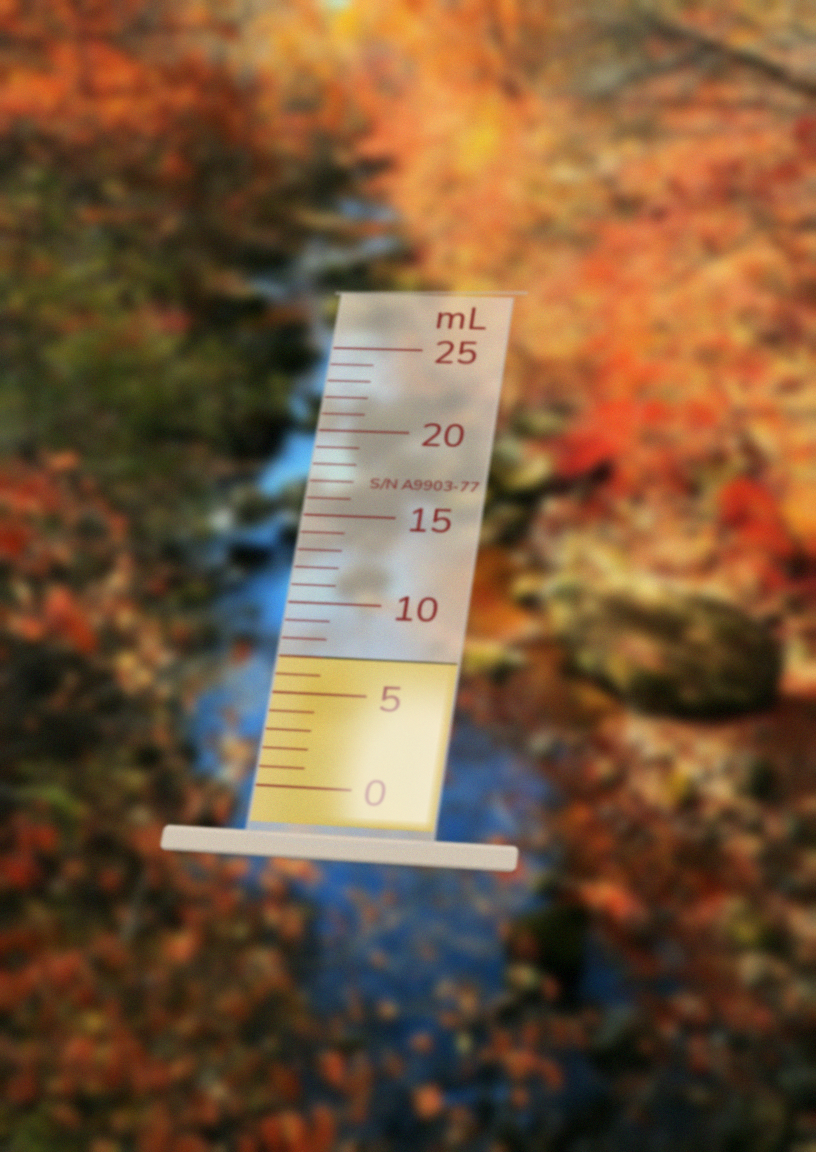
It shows mL 7
